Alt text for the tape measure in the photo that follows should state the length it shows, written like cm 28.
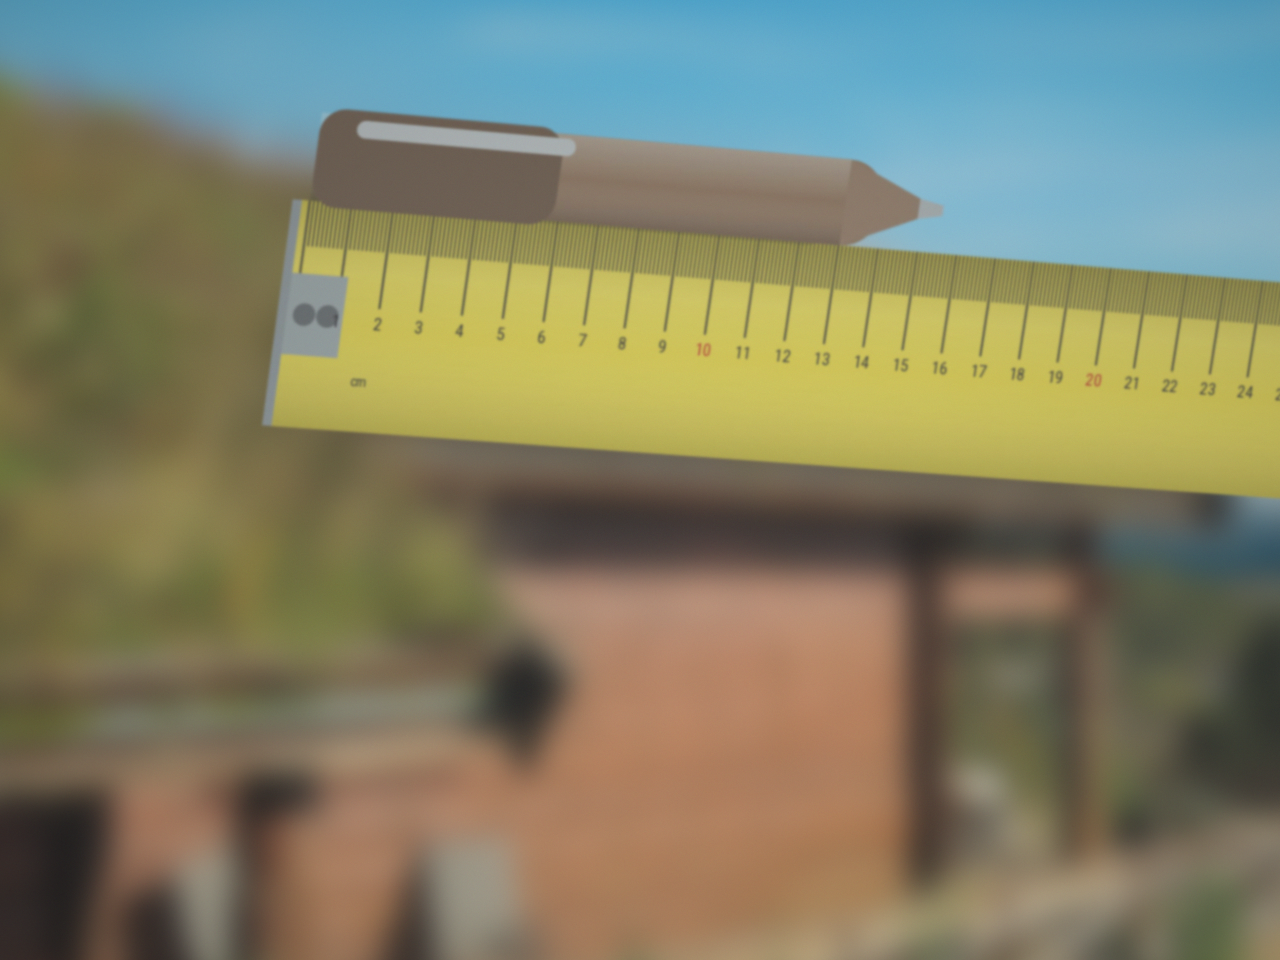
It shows cm 15.5
